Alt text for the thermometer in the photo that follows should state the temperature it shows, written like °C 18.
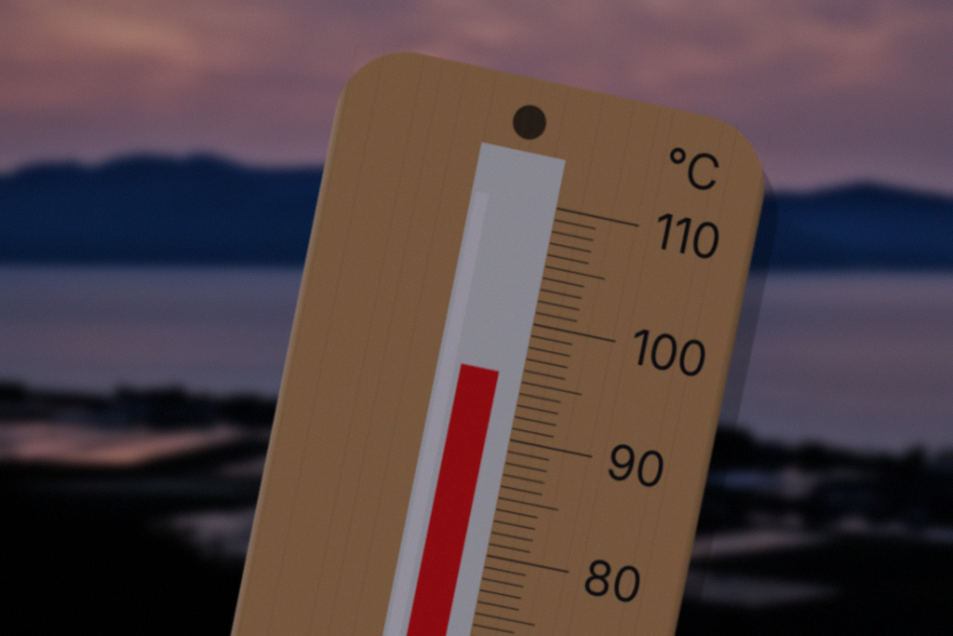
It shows °C 95.5
